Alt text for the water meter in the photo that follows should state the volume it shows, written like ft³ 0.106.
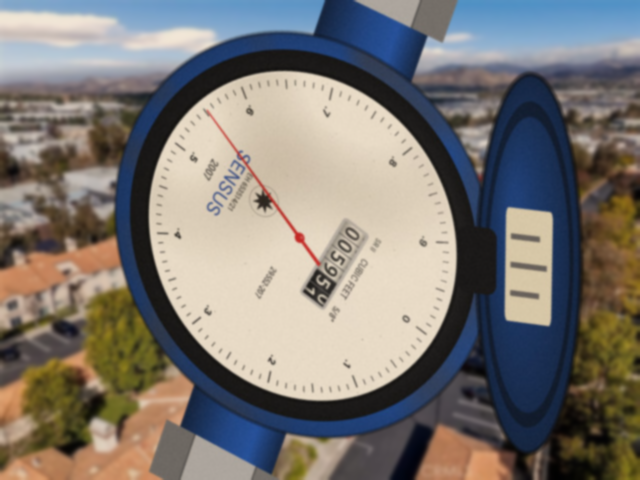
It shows ft³ 5950.55
